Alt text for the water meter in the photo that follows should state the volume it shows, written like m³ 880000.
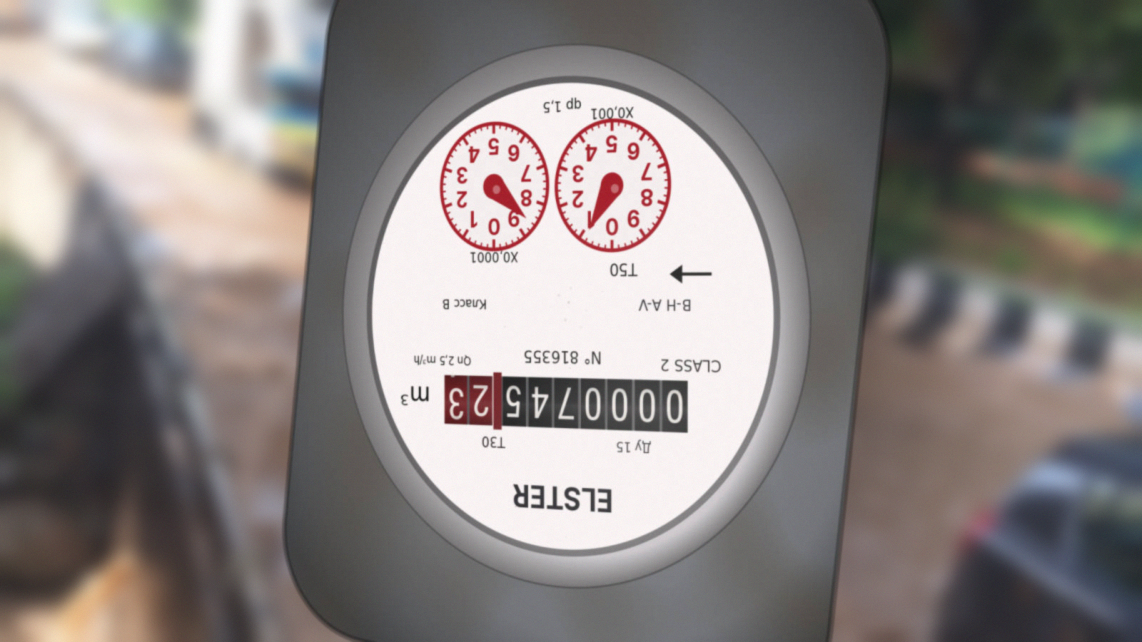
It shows m³ 745.2308
